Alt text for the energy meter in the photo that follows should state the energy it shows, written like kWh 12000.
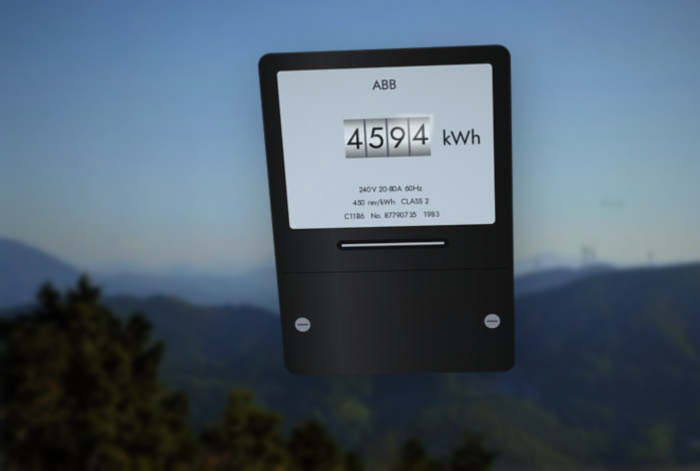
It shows kWh 4594
